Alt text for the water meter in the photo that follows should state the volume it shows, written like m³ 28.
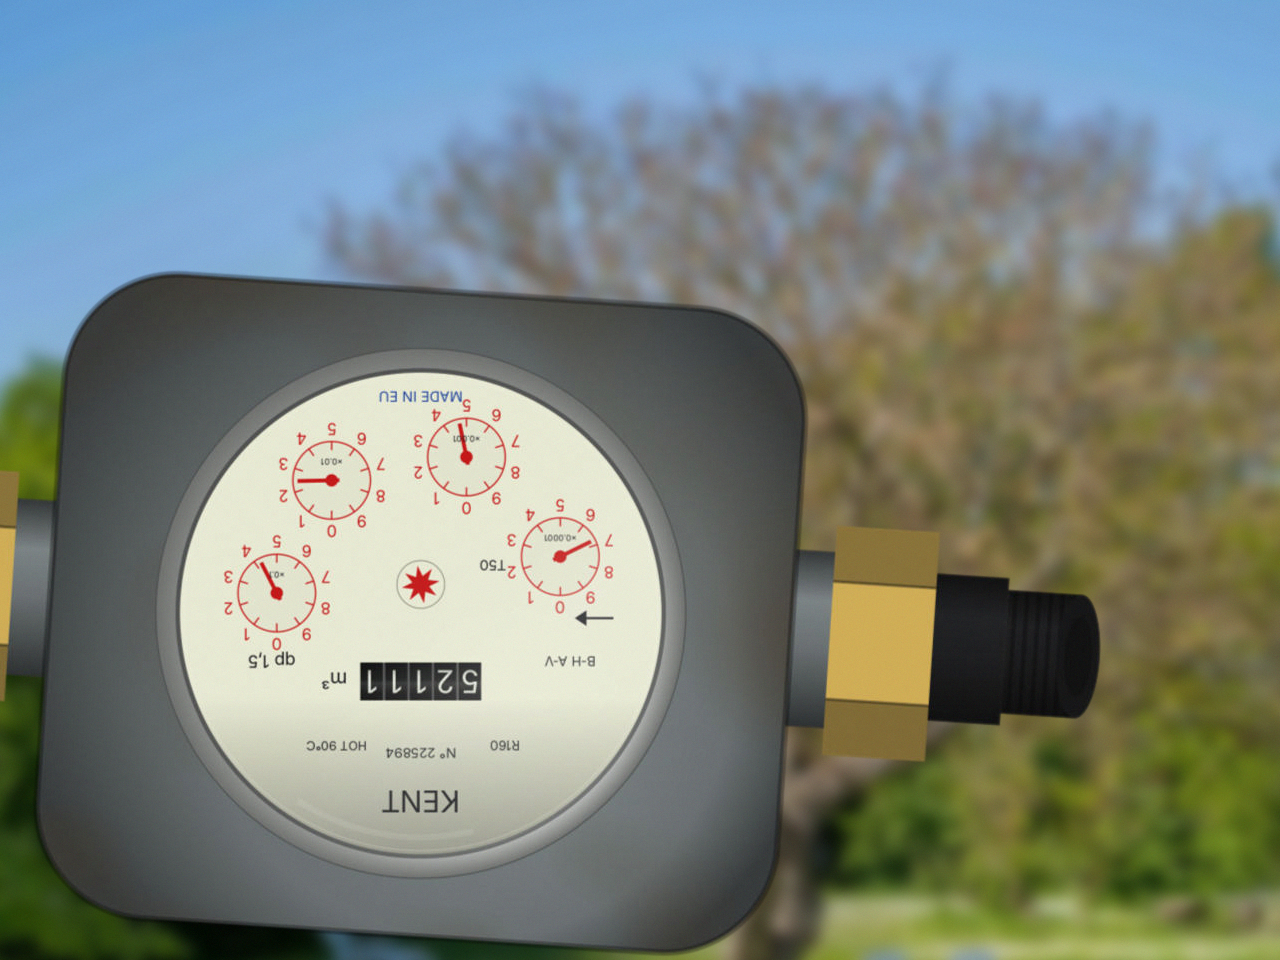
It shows m³ 52111.4246
